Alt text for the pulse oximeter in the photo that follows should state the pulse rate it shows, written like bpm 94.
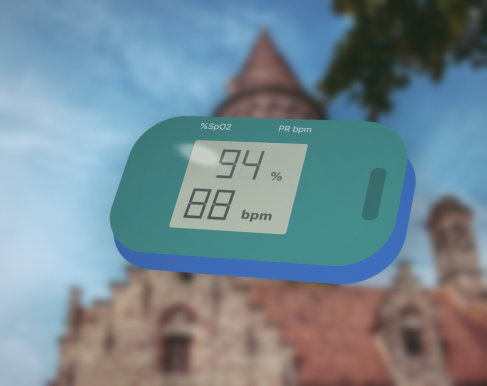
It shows bpm 88
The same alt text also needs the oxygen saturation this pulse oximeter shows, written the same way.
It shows % 94
